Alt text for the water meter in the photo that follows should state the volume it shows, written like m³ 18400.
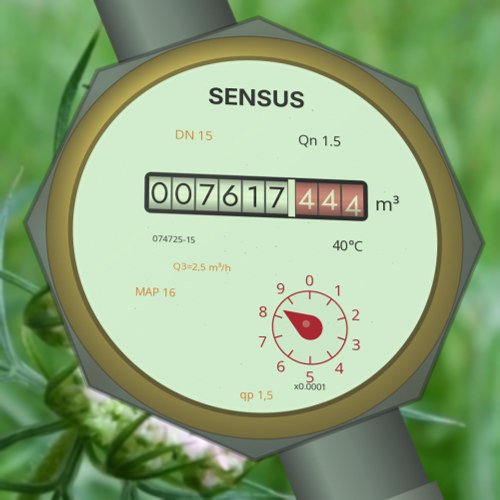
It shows m³ 7617.4438
